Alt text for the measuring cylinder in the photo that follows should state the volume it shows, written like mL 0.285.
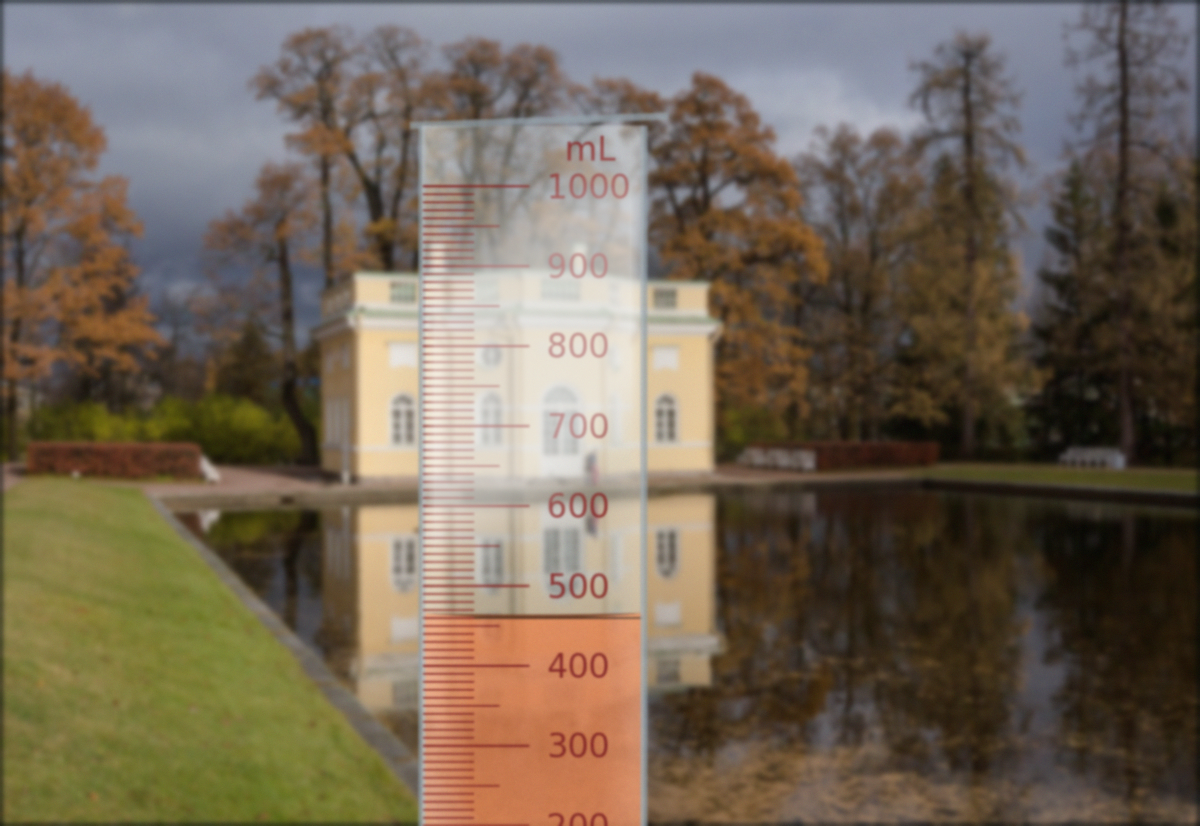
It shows mL 460
